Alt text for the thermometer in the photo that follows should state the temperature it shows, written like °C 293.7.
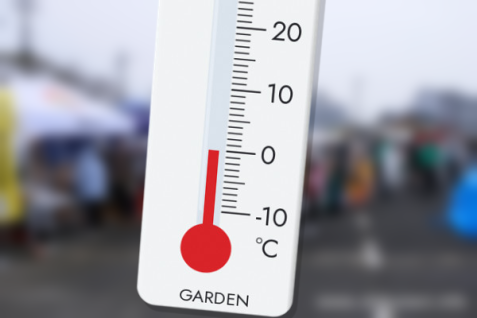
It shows °C 0
